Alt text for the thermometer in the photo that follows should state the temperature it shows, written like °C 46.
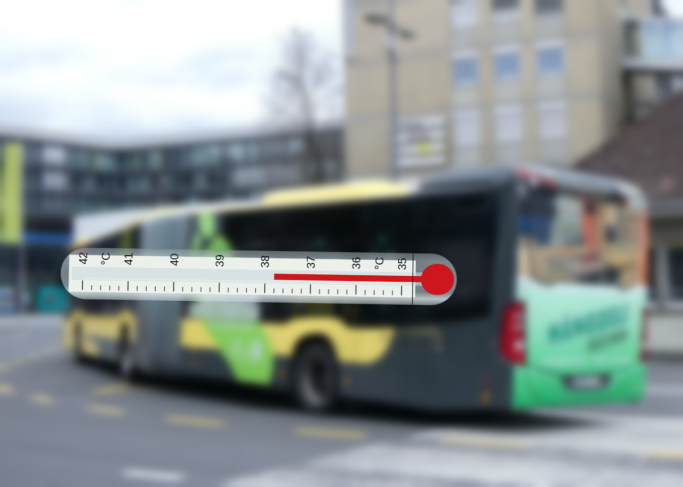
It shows °C 37.8
